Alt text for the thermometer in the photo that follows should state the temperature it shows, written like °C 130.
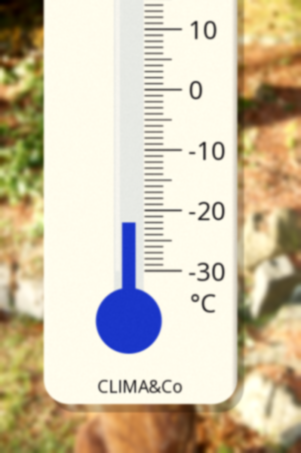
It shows °C -22
